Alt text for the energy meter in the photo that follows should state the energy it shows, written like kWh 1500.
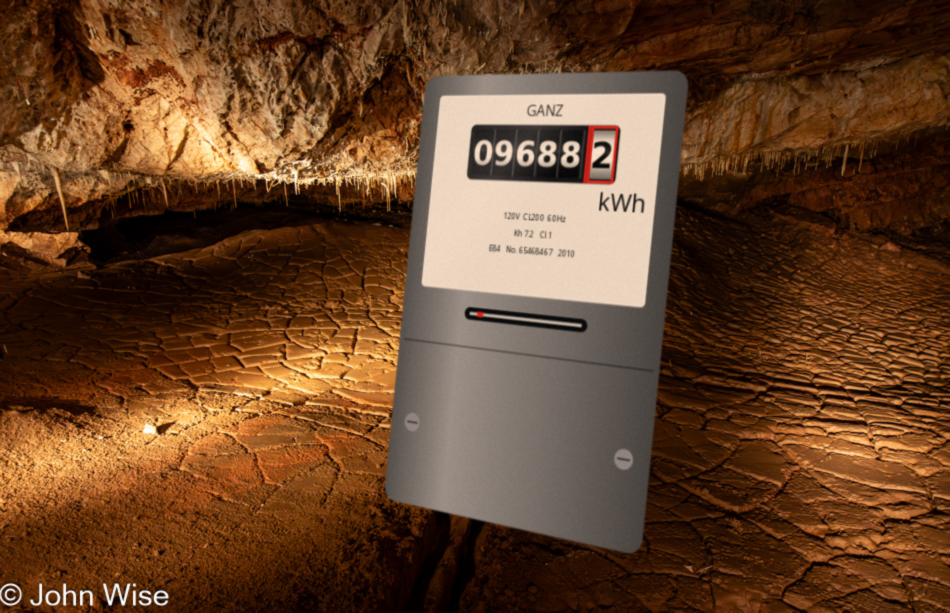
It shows kWh 9688.2
